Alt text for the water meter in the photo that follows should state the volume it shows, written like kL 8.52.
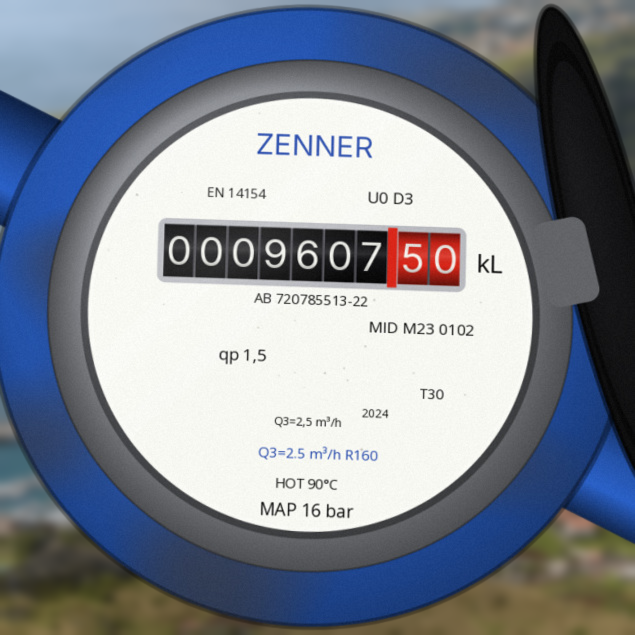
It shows kL 9607.50
